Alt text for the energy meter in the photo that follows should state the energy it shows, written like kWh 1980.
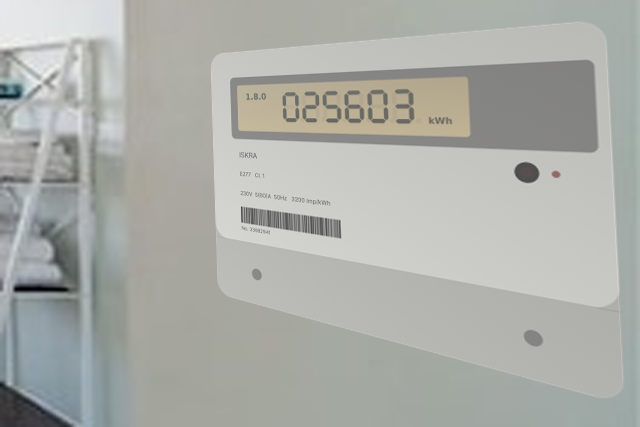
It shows kWh 25603
